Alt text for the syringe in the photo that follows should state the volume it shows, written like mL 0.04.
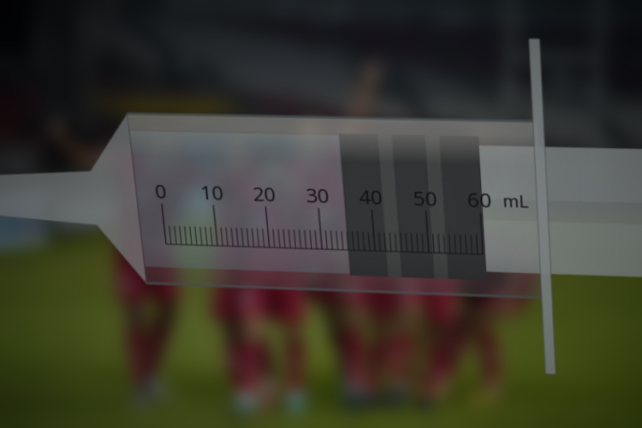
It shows mL 35
